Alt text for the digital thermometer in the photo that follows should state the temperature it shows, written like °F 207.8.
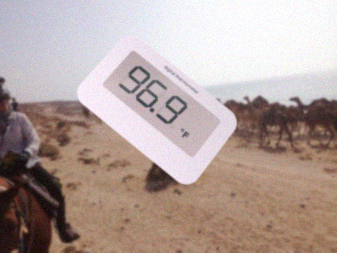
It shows °F 96.9
